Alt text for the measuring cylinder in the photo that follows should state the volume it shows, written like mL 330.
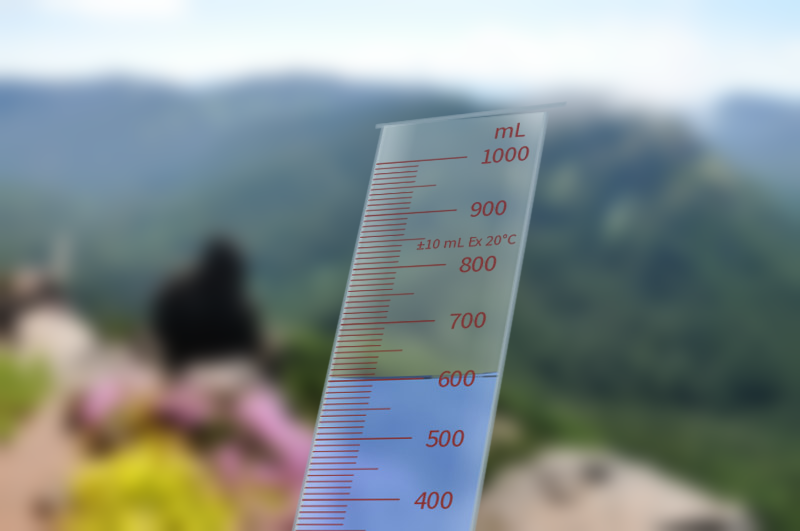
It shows mL 600
